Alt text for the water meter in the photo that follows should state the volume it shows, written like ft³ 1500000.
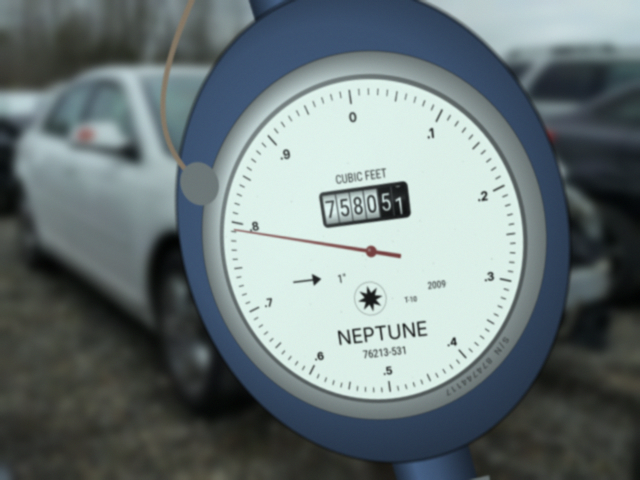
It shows ft³ 758050.79
